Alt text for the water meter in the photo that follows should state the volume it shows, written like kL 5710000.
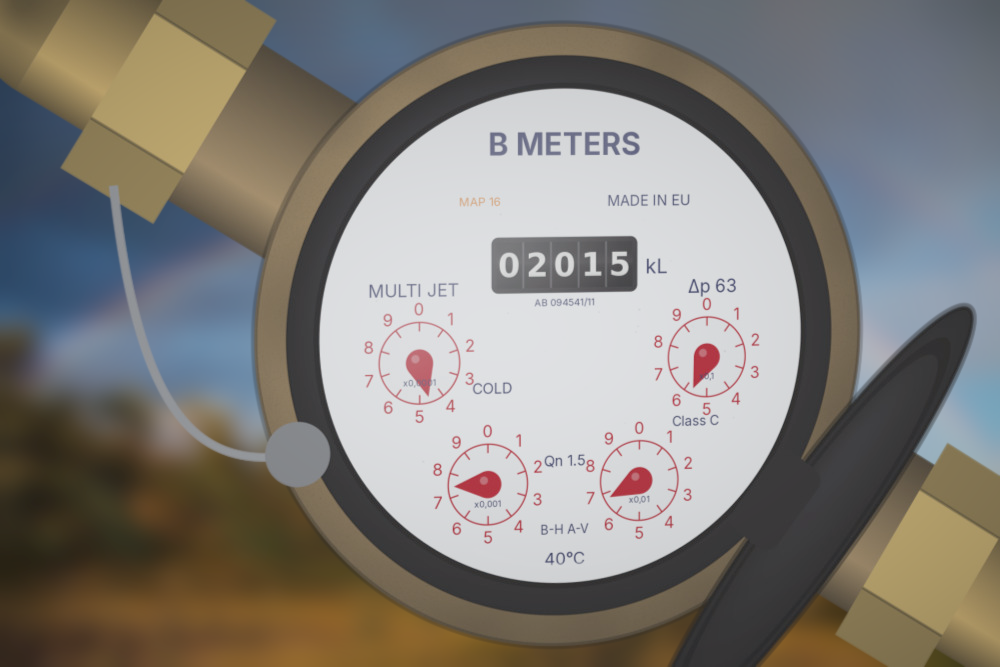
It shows kL 2015.5674
